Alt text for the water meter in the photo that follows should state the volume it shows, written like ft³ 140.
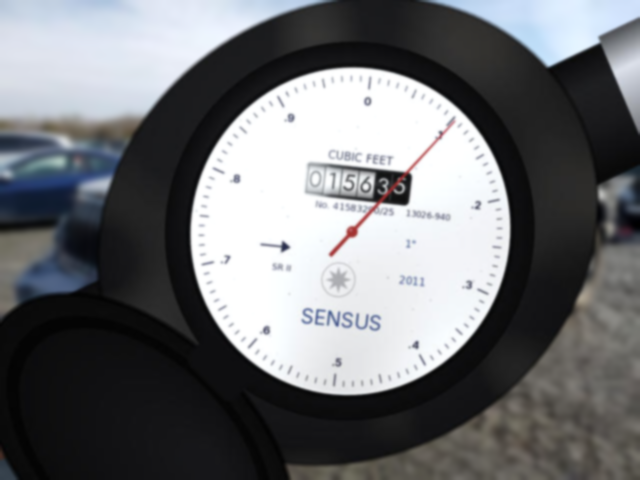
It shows ft³ 15635.10
